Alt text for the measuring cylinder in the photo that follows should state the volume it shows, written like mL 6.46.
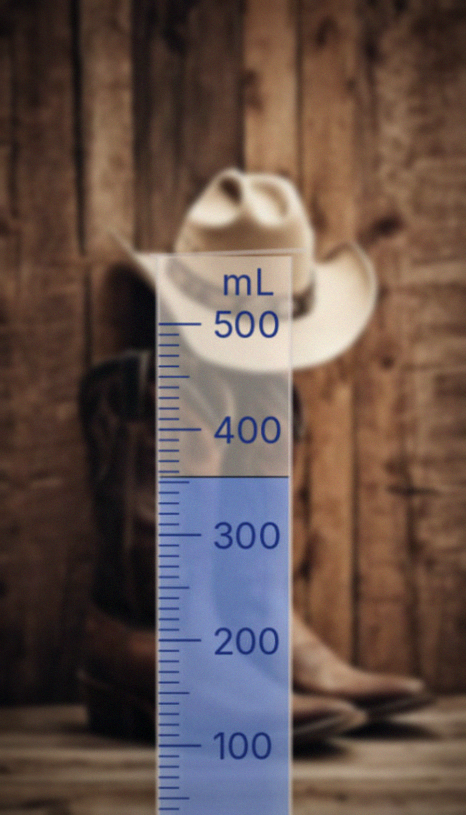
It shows mL 355
